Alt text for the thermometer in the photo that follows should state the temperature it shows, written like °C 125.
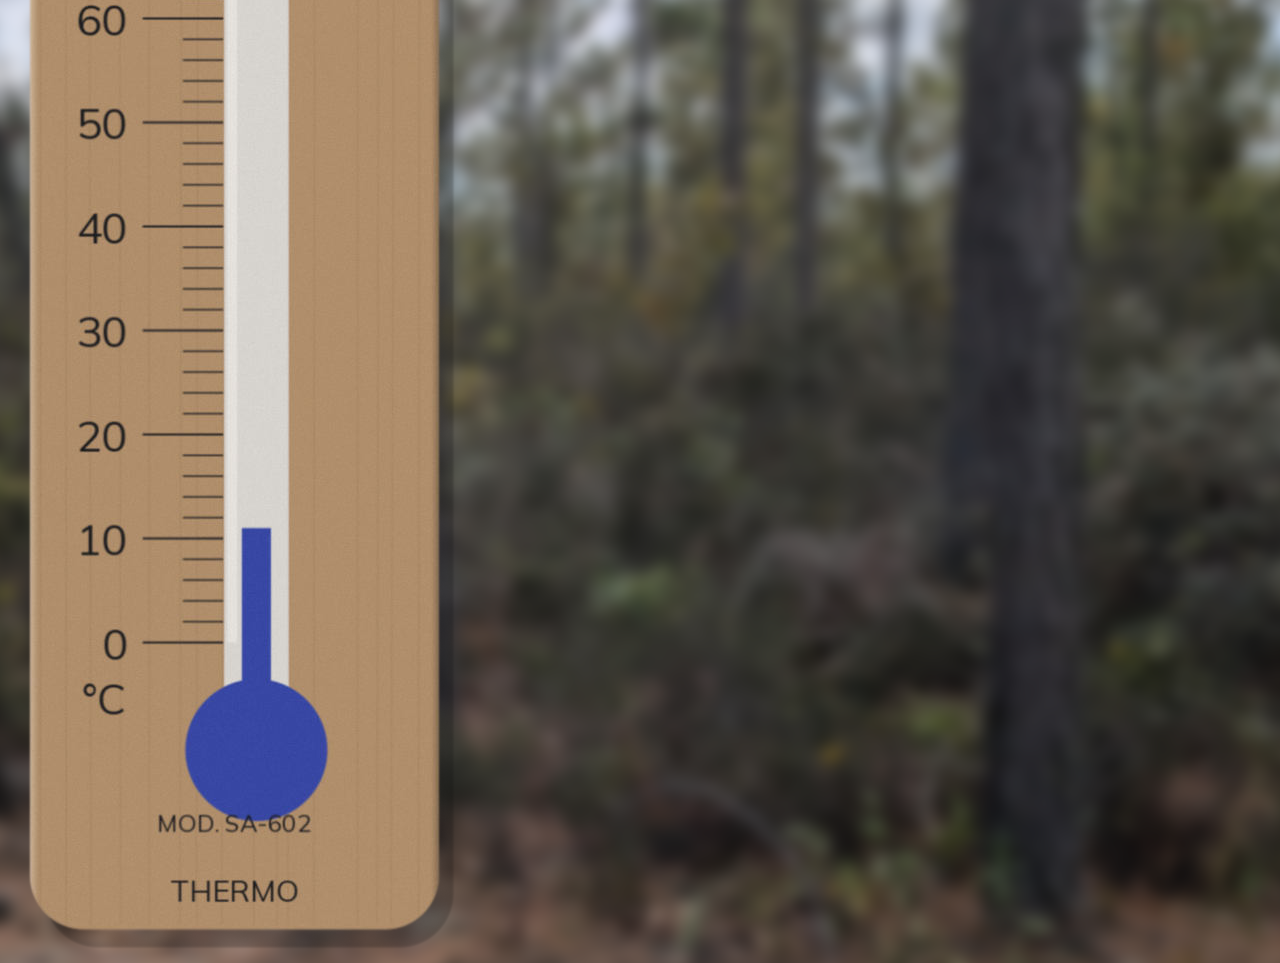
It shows °C 11
